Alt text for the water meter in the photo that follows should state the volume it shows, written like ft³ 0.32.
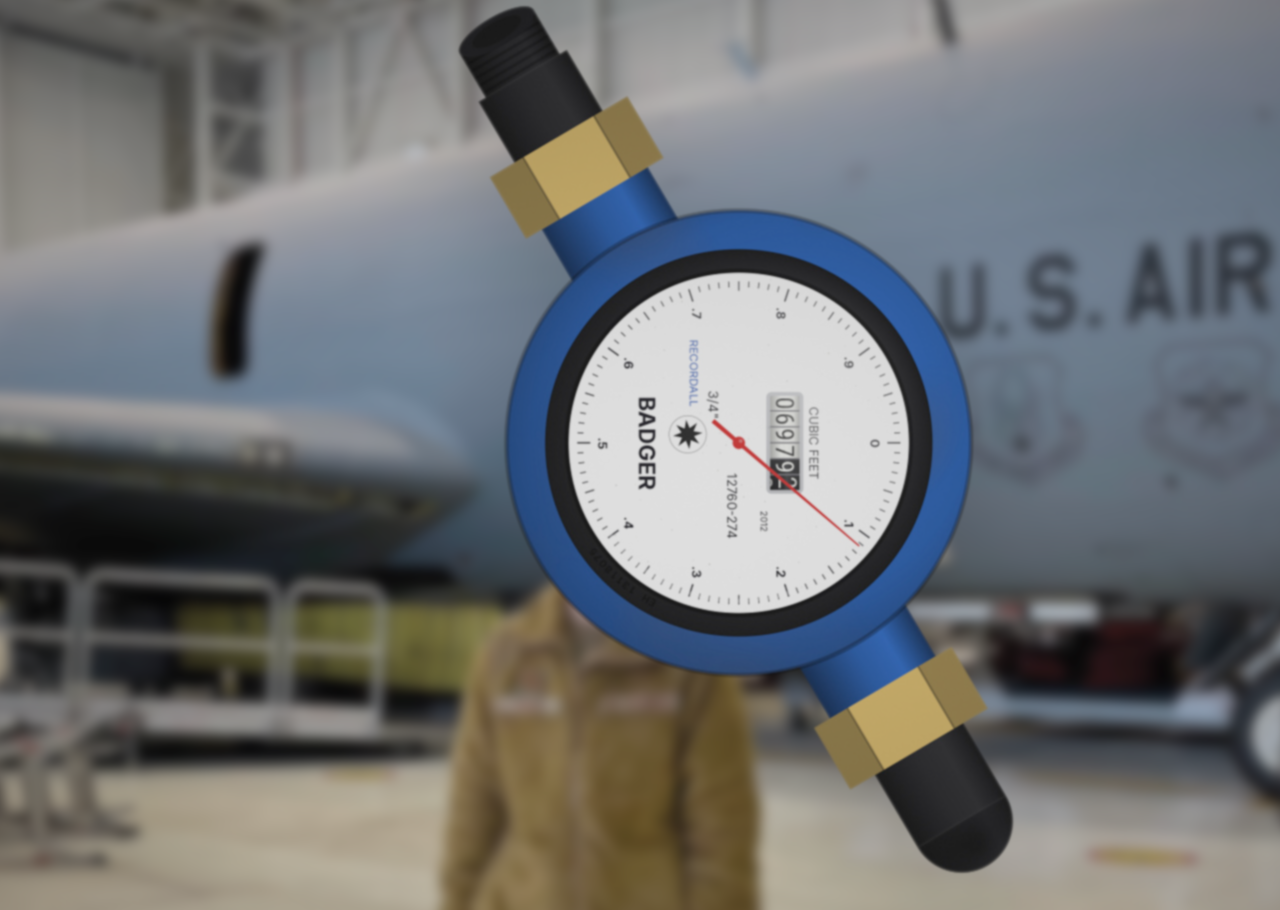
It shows ft³ 69792.11
